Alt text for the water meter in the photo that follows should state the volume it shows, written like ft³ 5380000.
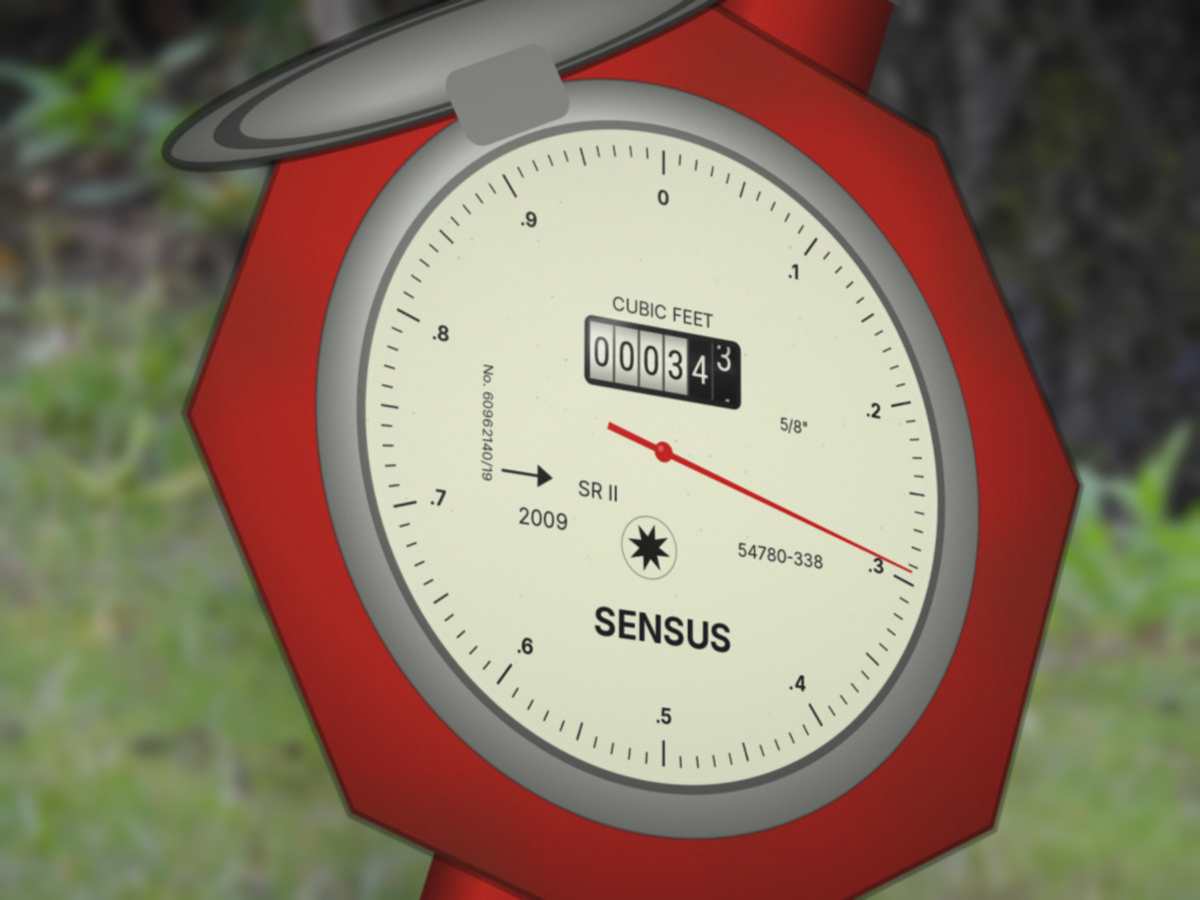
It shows ft³ 343.29
